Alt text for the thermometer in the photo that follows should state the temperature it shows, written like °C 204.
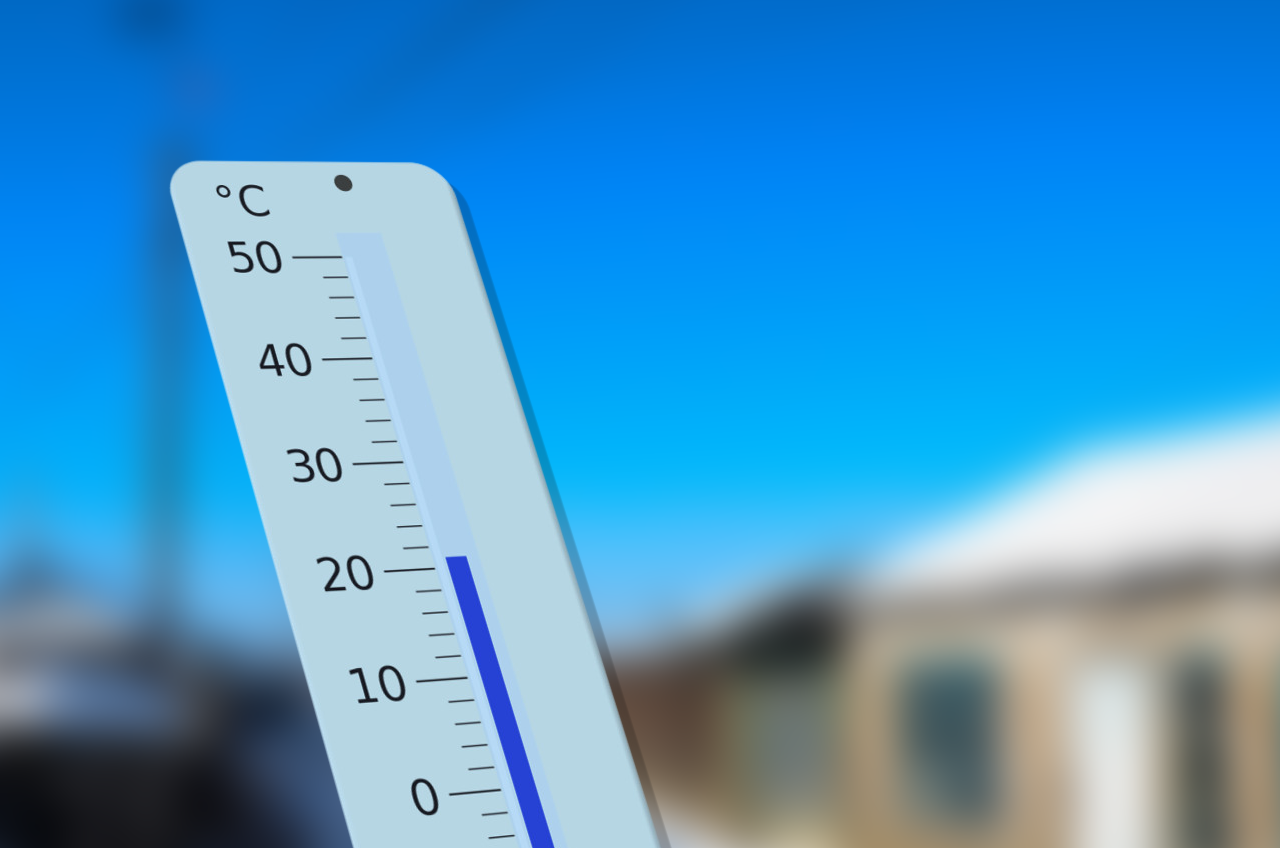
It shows °C 21
